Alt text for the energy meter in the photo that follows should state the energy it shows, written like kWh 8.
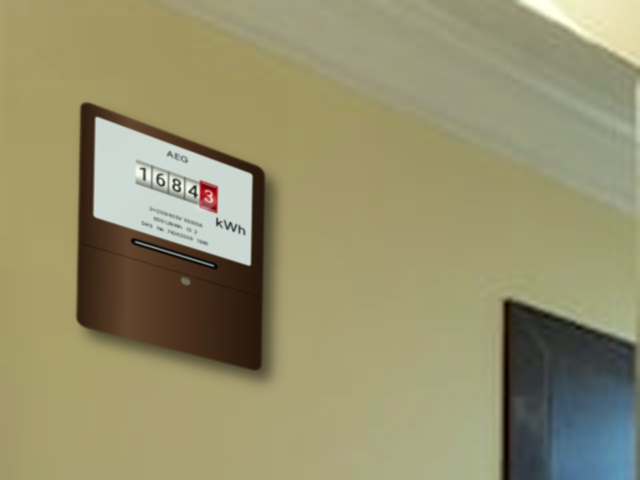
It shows kWh 1684.3
